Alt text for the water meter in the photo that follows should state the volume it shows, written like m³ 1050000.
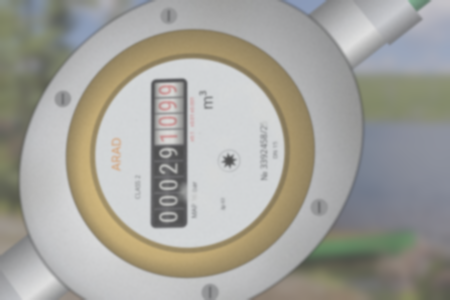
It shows m³ 29.1099
